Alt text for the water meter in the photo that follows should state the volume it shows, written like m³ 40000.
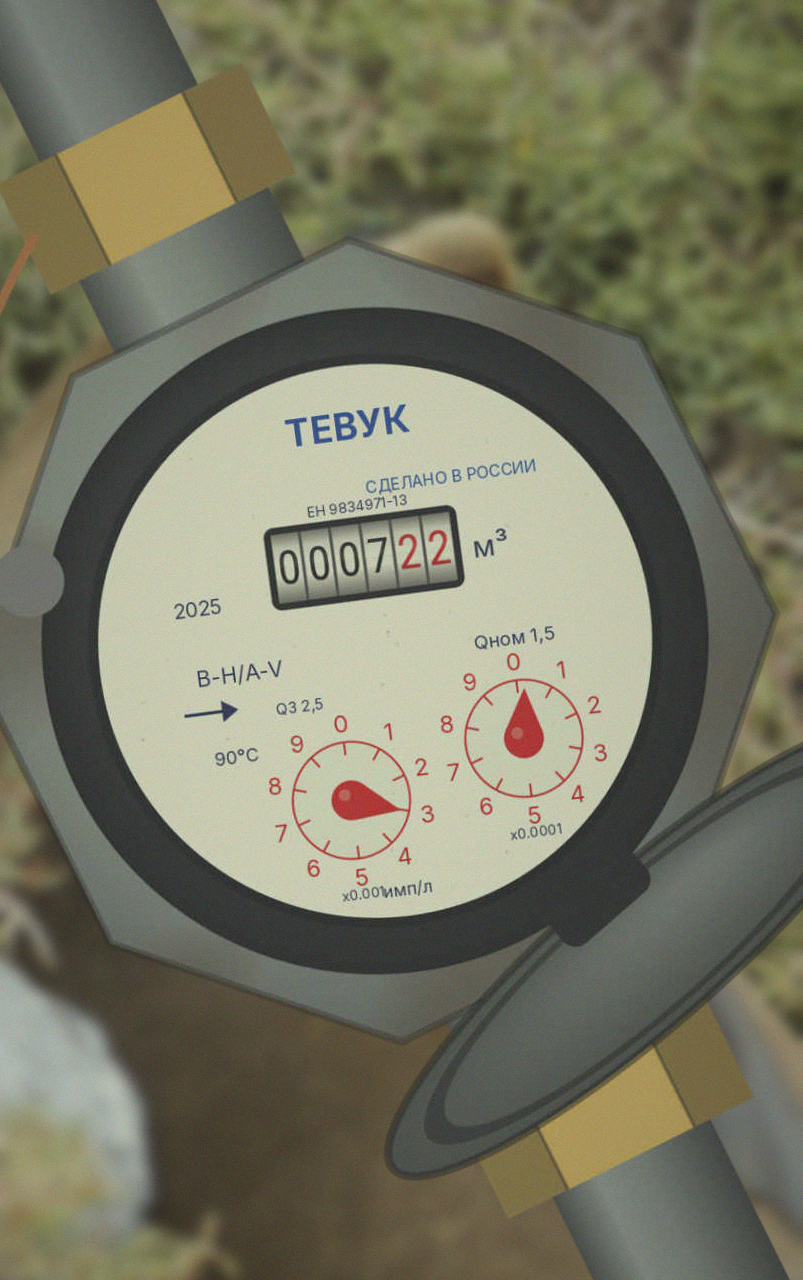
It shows m³ 7.2230
